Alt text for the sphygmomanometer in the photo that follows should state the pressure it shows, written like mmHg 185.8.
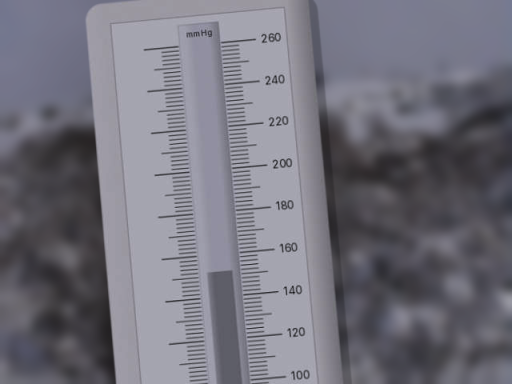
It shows mmHg 152
